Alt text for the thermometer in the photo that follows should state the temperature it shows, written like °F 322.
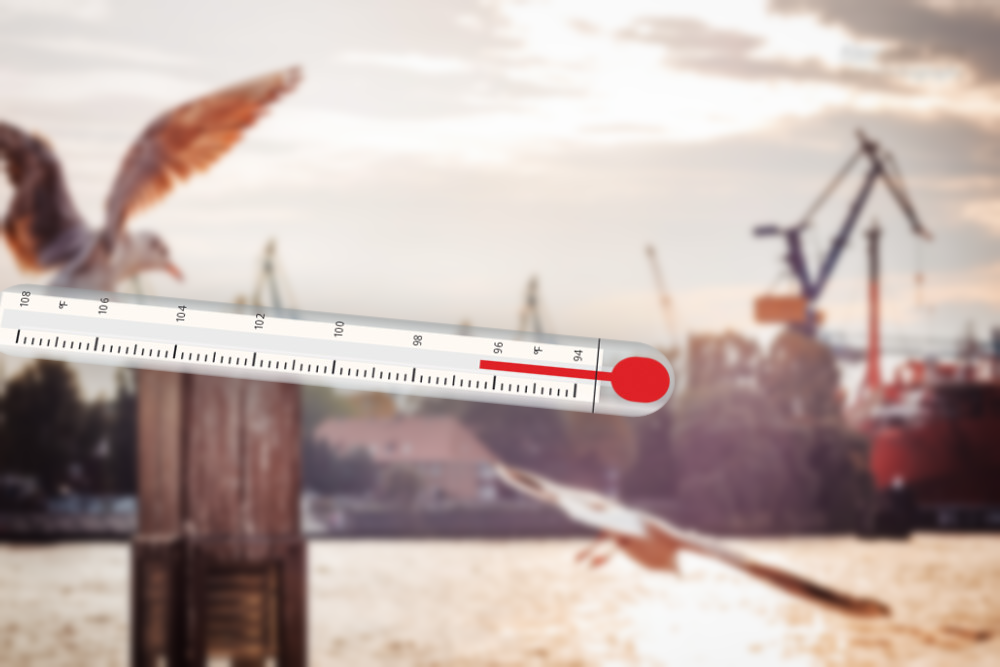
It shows °F 96.4
